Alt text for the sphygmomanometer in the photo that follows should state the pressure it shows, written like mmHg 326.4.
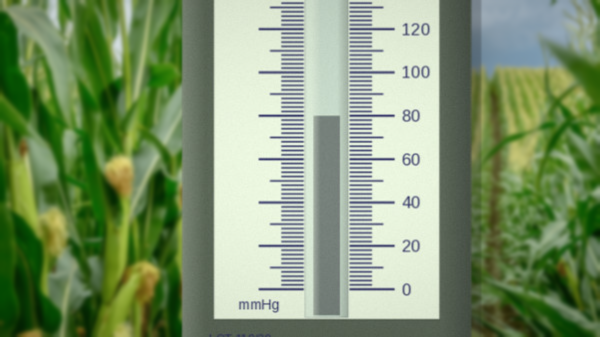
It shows mmHg 80
